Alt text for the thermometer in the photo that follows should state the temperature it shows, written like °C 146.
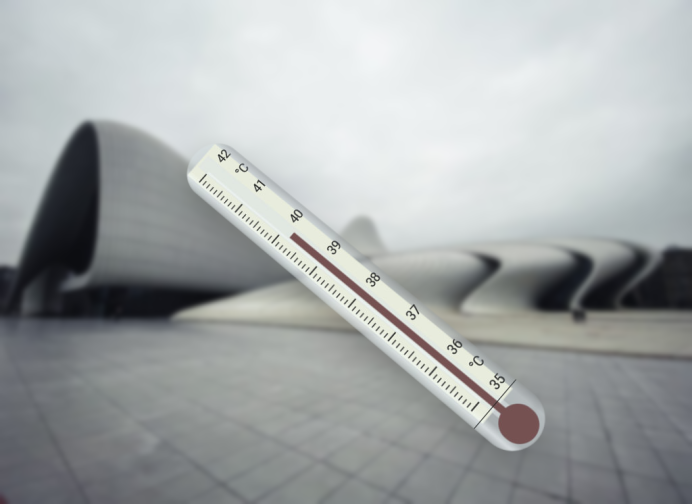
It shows °C 39.8
